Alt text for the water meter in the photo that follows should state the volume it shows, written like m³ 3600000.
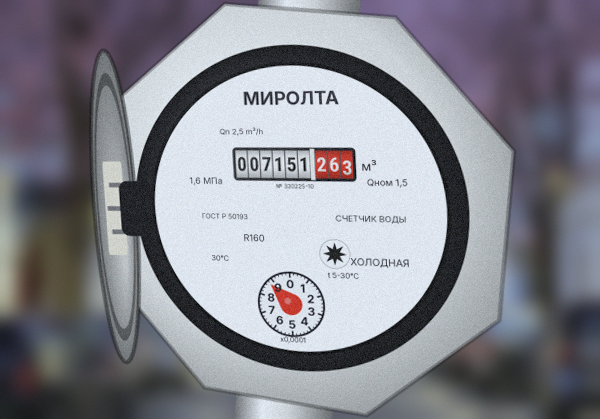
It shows m³ 7151.2628
